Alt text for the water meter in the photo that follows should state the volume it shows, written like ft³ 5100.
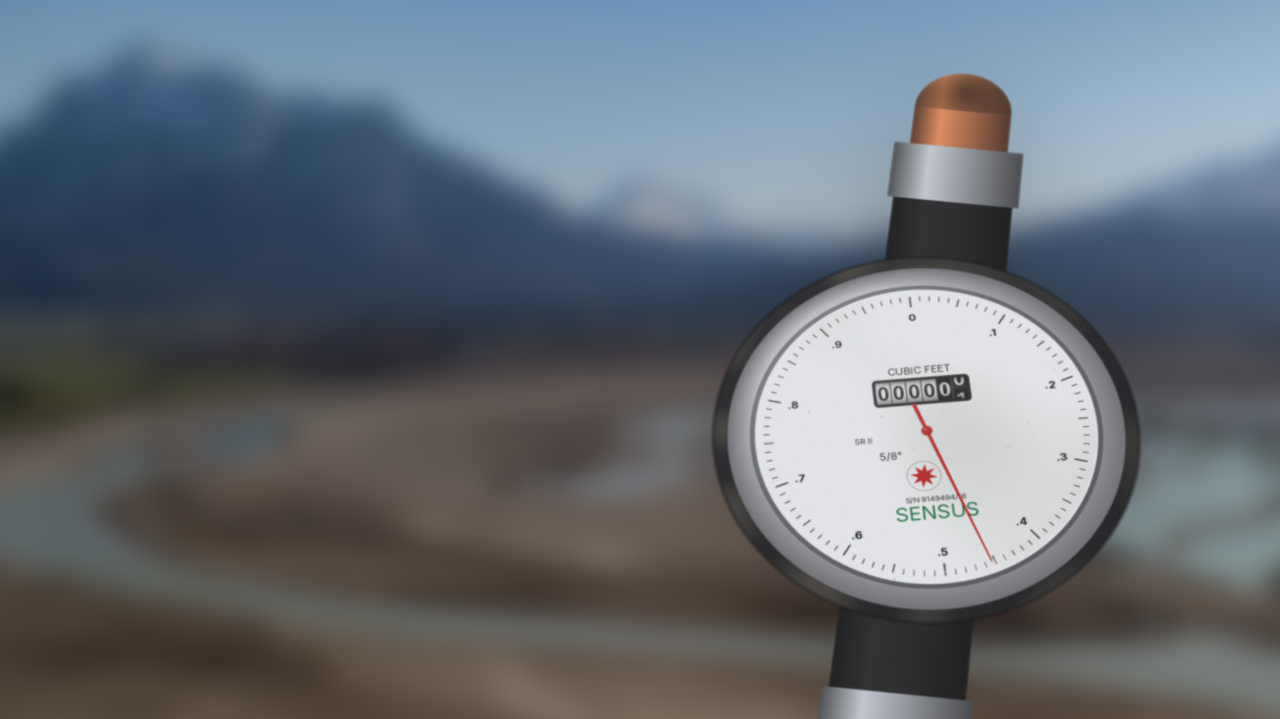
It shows ft³ 0.45
